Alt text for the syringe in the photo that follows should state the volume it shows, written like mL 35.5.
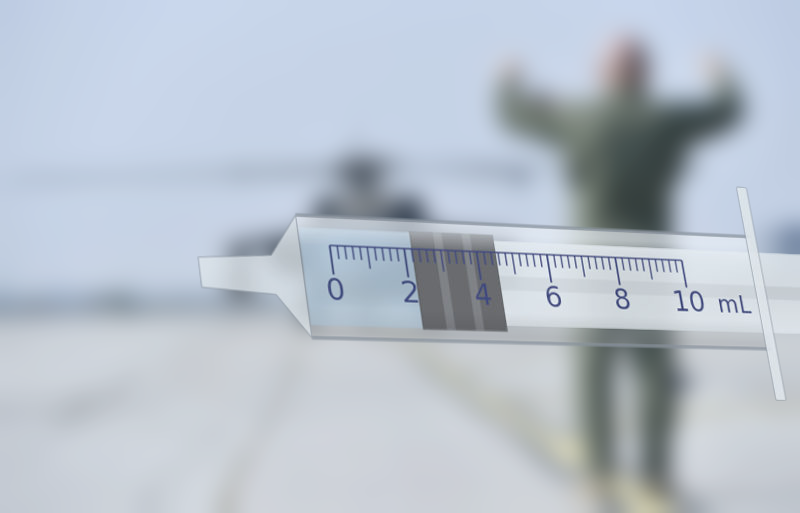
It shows mL 2.2
